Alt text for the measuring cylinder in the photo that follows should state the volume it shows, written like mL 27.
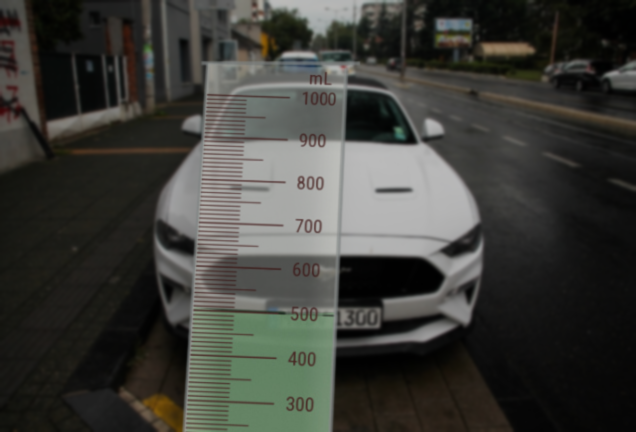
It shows mL 500
